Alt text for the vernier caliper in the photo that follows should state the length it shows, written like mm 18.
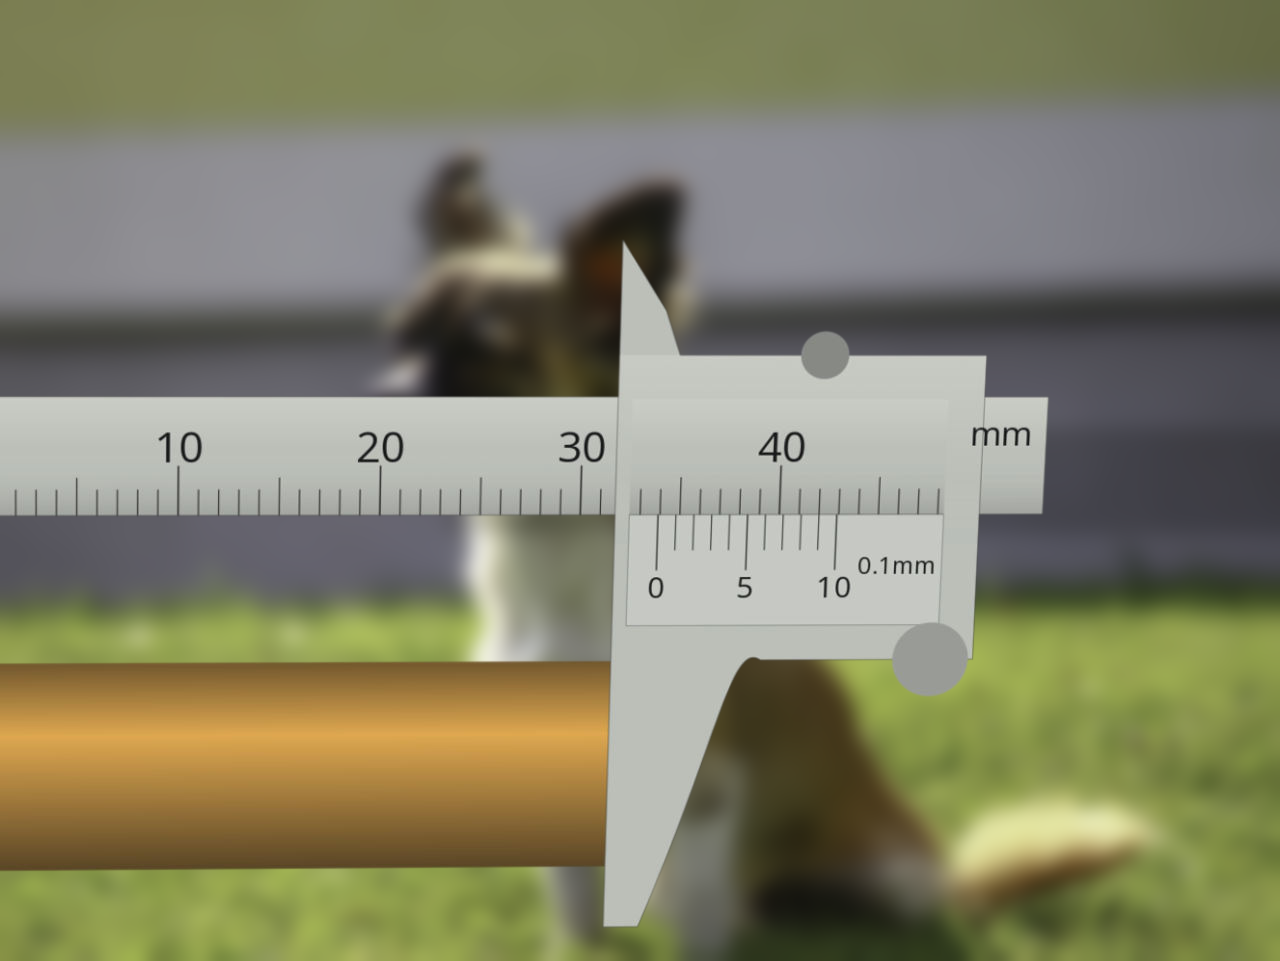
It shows mm 33.9
